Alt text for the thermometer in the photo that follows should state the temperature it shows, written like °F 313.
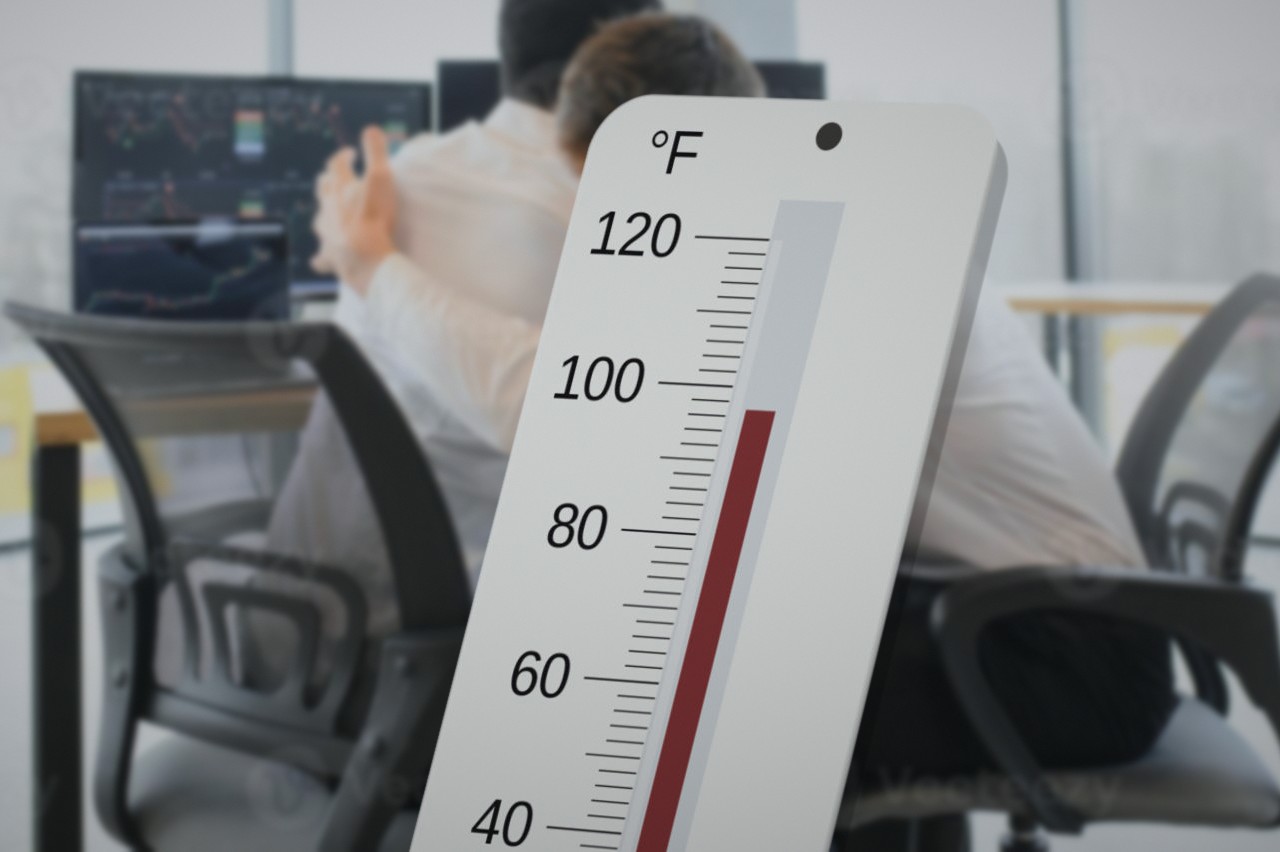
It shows °F 97
